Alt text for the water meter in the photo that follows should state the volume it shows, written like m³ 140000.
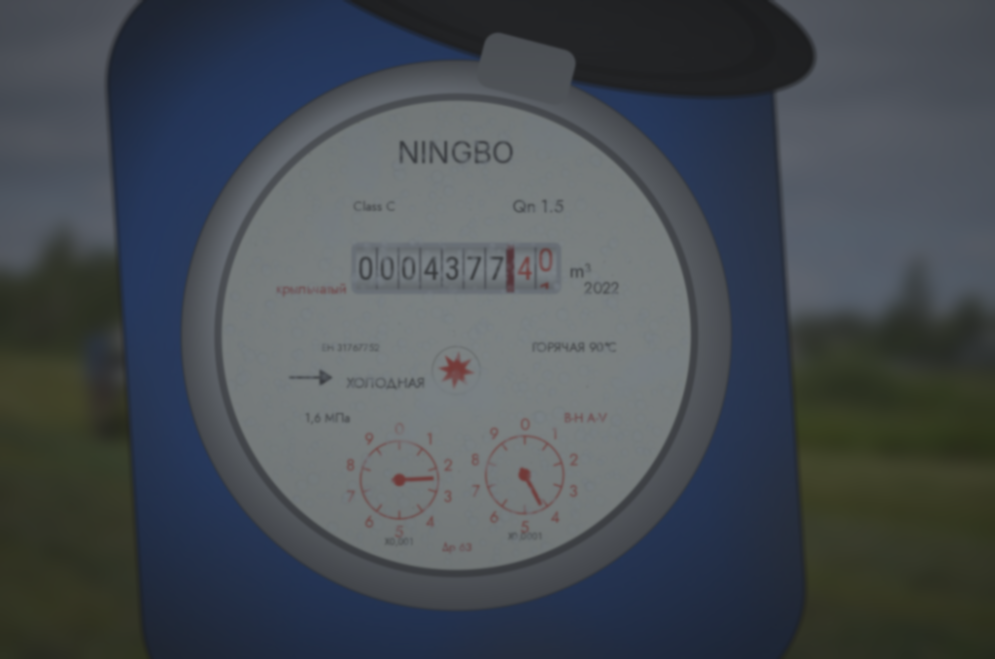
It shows m³ 4377.4024
